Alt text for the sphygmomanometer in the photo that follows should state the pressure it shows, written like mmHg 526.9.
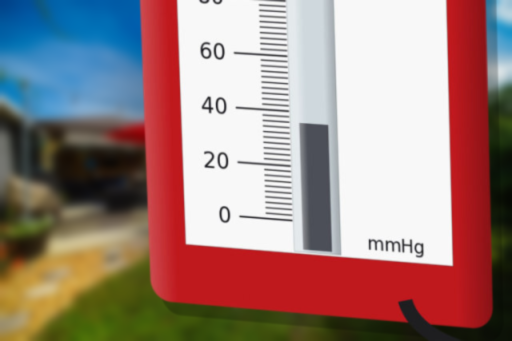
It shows mmHg 36
